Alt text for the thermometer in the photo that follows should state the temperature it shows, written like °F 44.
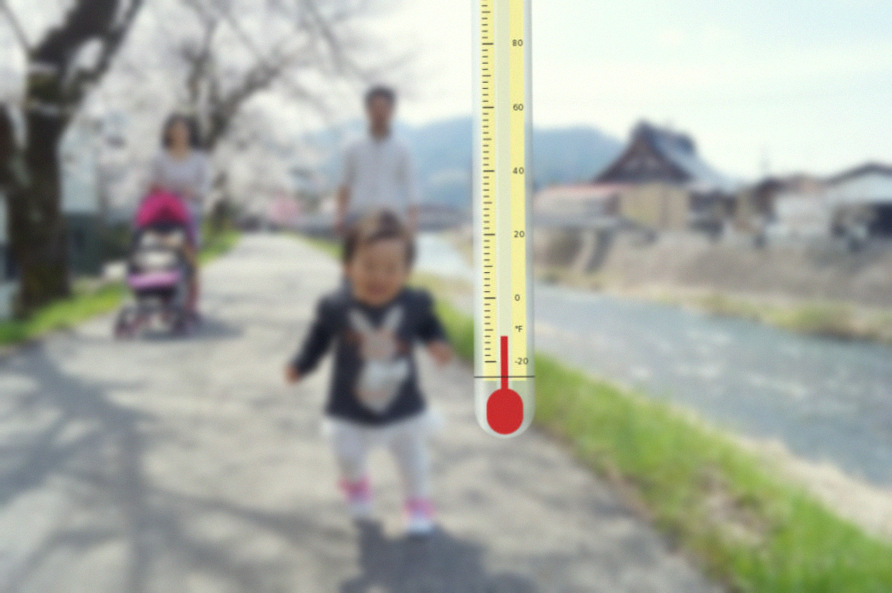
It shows °F -12
